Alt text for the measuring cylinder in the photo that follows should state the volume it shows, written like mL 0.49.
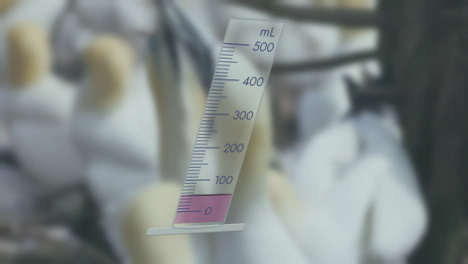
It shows mL 50
